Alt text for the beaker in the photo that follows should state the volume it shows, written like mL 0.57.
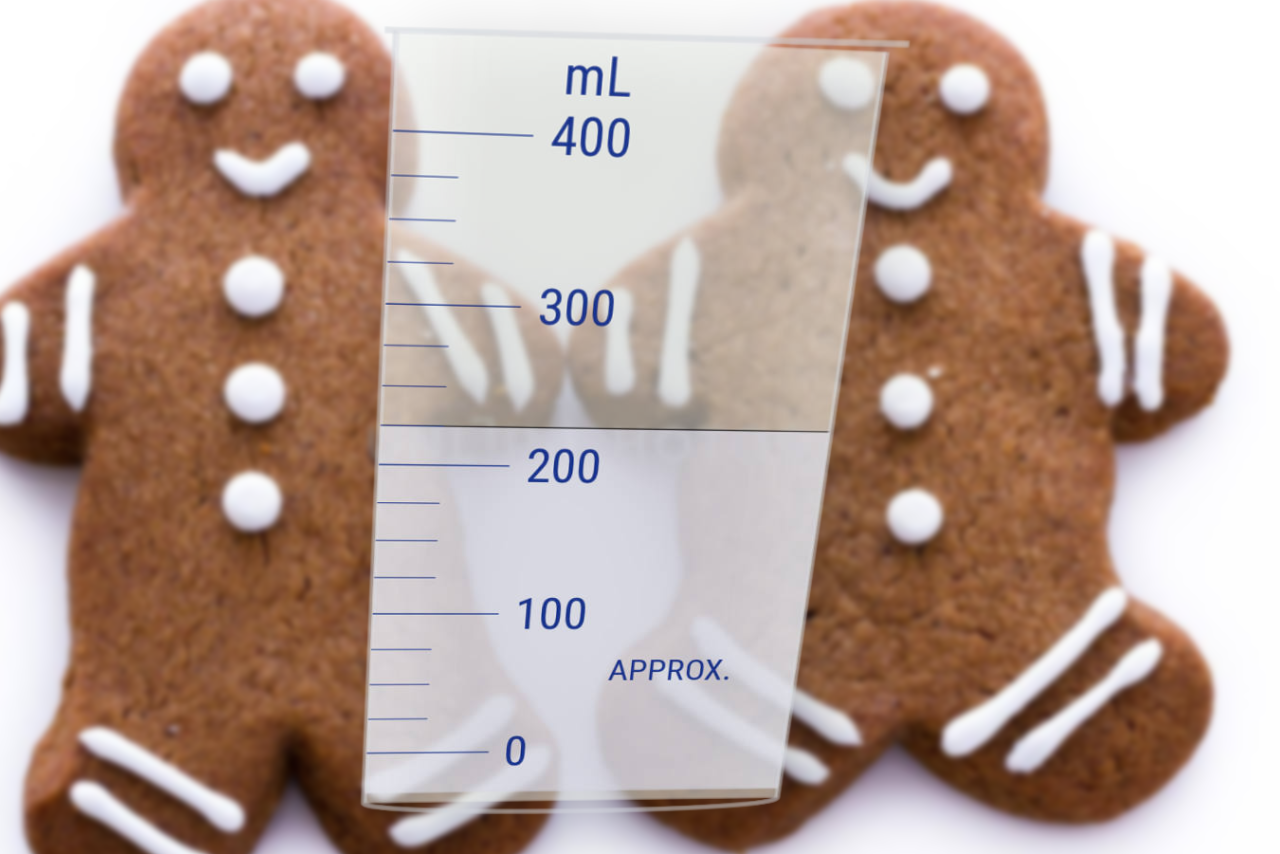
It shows mL 225
